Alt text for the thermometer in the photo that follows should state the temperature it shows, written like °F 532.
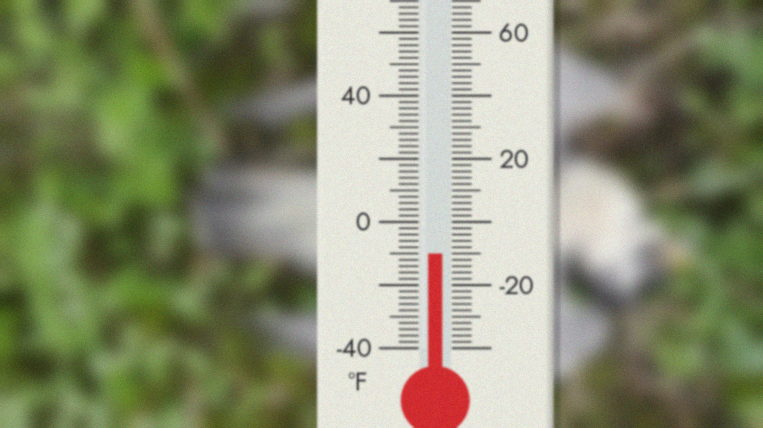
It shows °F -10
